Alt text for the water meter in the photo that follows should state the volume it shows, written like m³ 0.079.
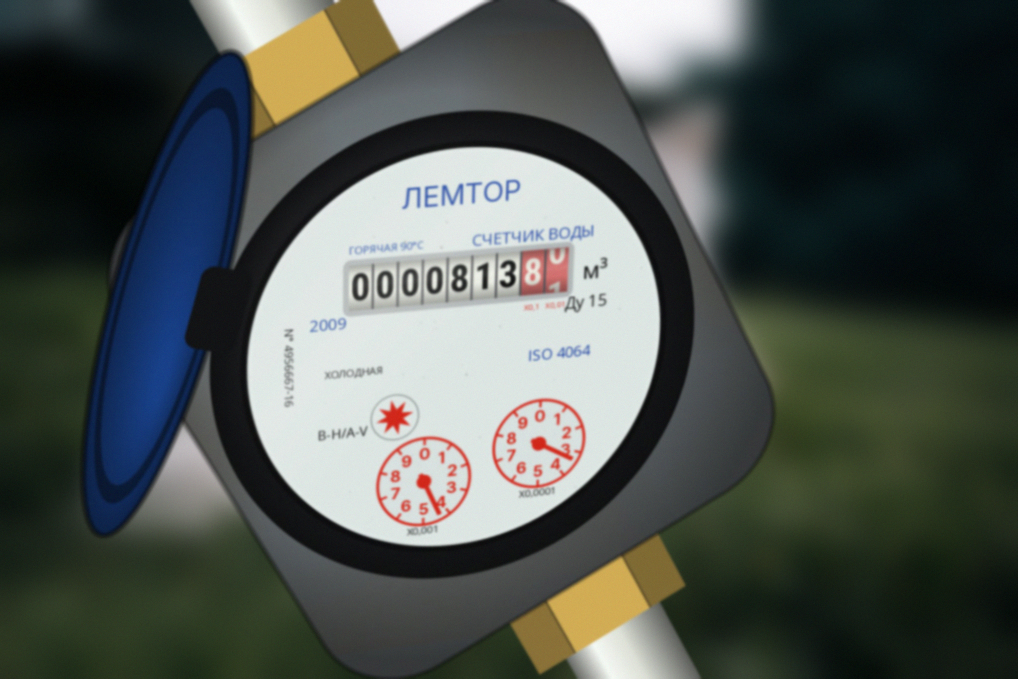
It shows m³ 813.8043
